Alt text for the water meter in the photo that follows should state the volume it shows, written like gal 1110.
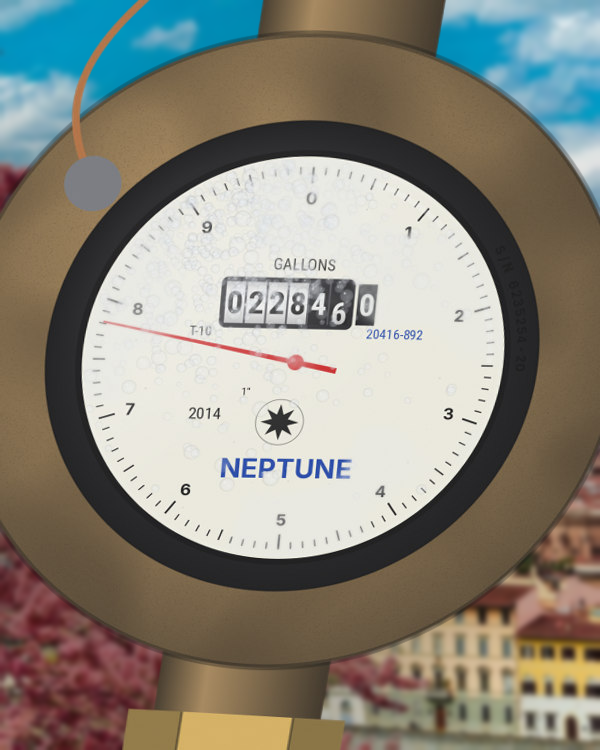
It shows gal 228457.8
